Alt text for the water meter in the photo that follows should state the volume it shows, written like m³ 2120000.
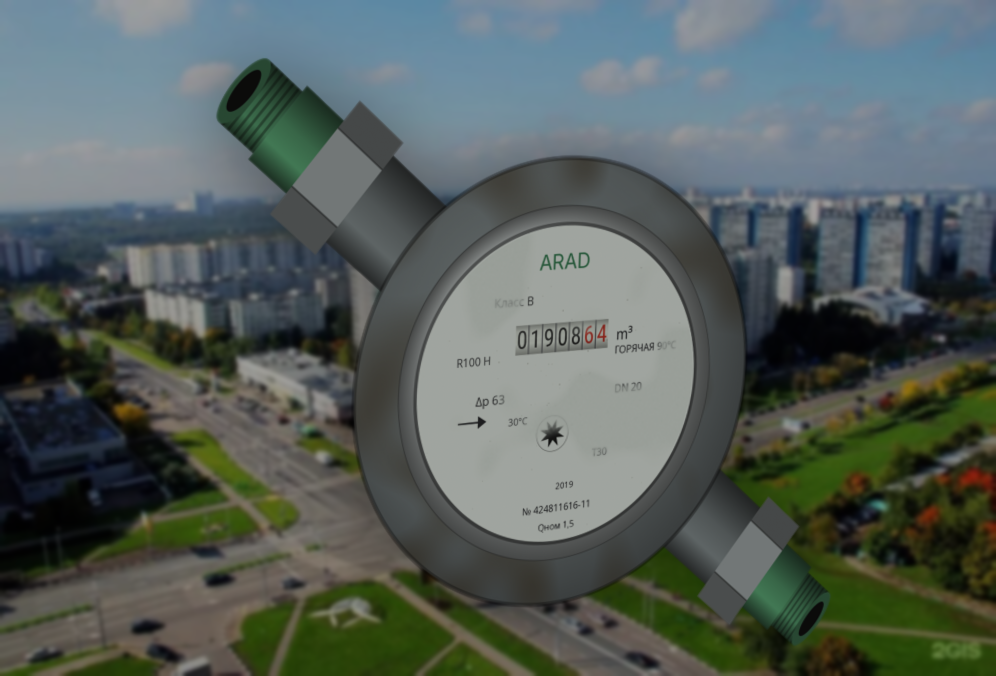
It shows m³ 1908.64
